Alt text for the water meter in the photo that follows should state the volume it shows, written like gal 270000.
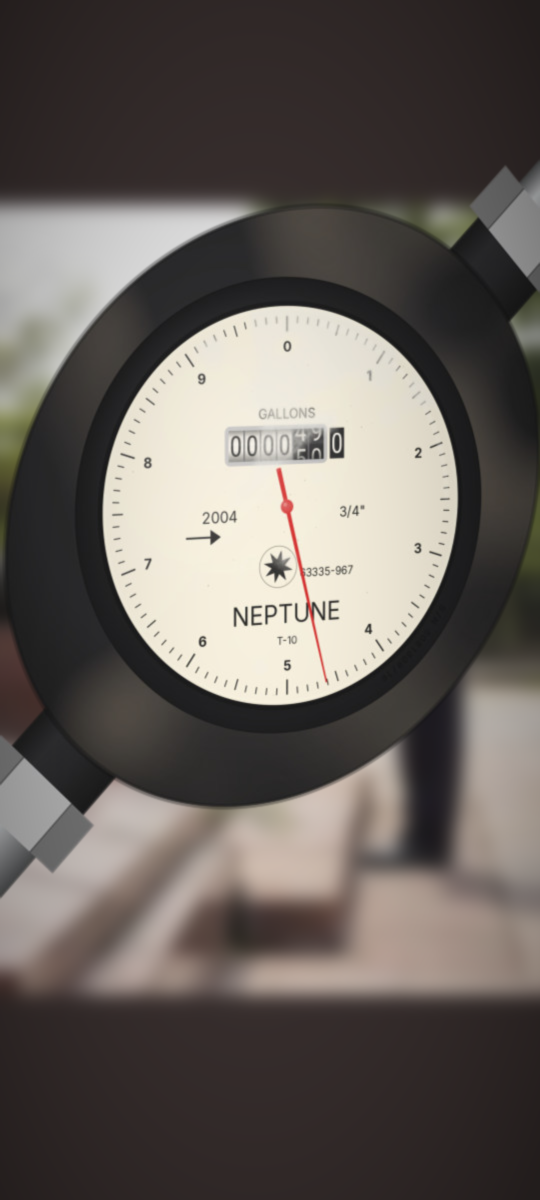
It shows gal 494.6
